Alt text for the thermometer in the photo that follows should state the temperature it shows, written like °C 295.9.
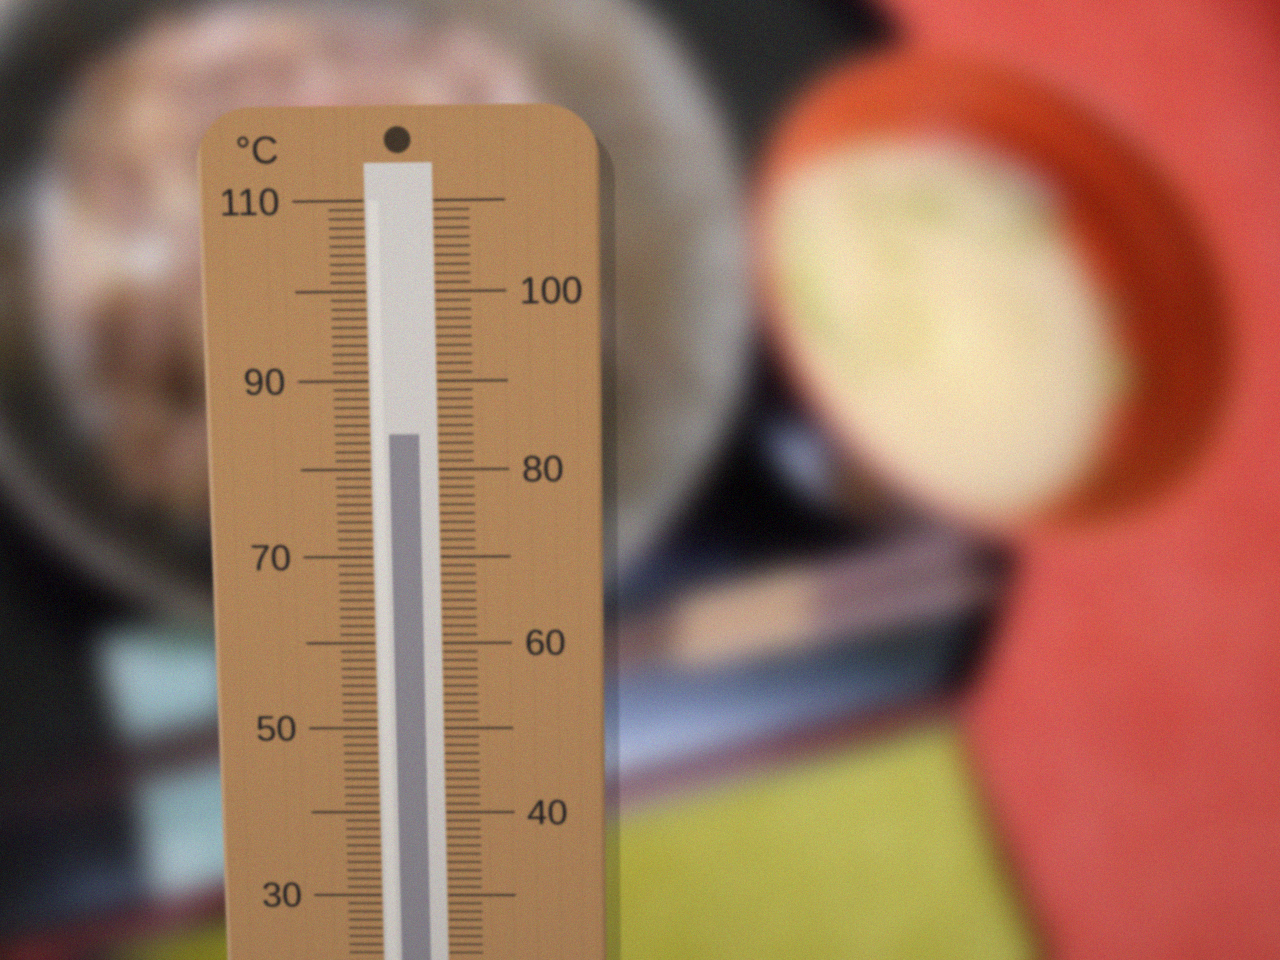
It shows °C 84
